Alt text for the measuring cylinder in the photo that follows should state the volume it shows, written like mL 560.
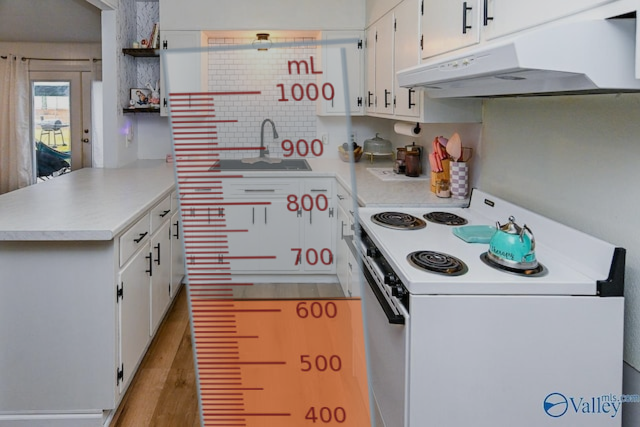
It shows mL 620
